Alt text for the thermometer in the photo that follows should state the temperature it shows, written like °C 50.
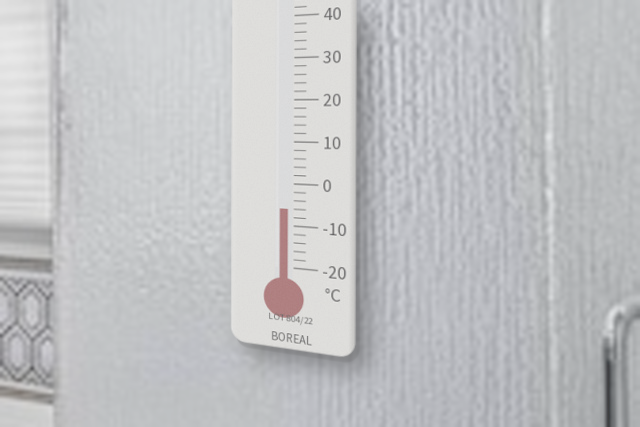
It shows °C -6
